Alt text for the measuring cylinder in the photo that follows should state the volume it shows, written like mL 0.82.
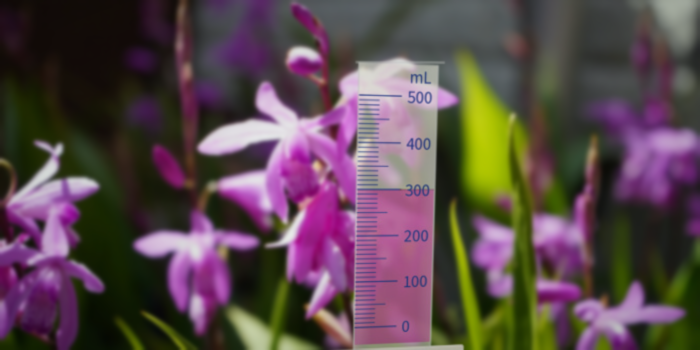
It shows mL 300
